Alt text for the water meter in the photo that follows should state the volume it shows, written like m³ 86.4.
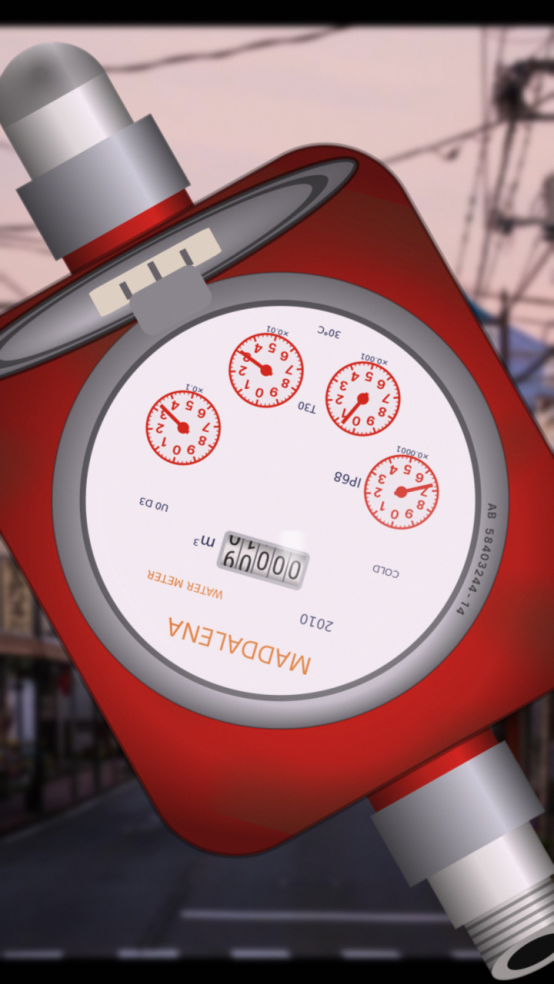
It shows m³ 9.3306
